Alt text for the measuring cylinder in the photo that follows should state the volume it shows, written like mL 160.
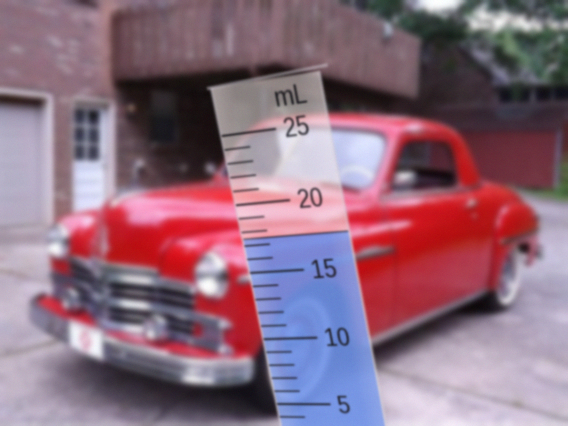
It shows mL 17.5
